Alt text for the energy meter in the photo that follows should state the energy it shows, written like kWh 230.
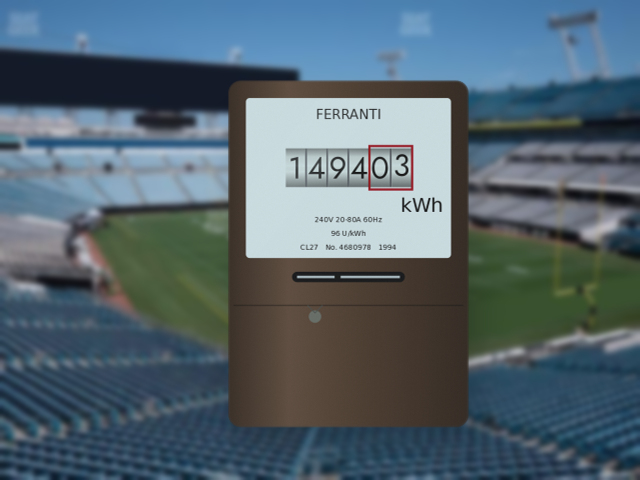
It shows kWh 1494.03
